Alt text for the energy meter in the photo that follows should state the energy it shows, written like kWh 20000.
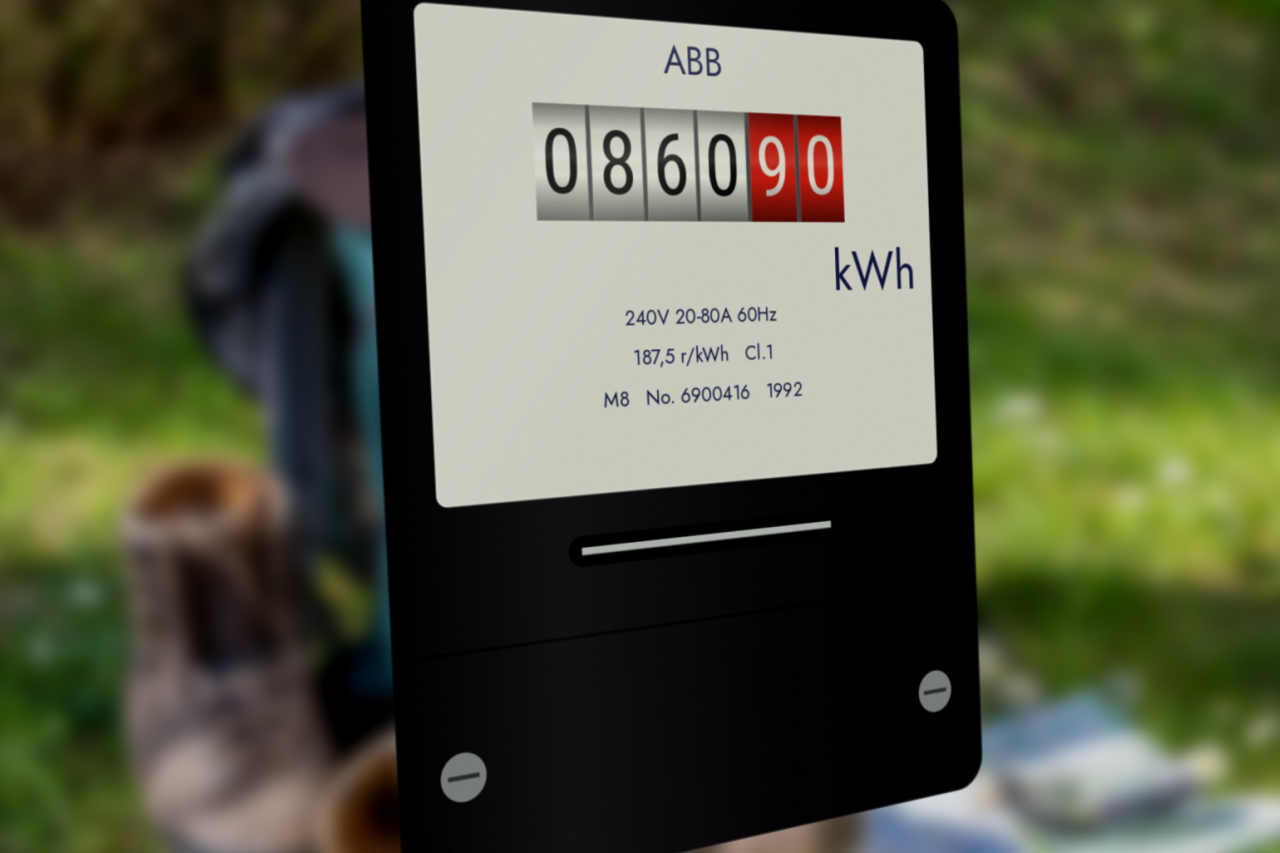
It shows kWh 860.90
